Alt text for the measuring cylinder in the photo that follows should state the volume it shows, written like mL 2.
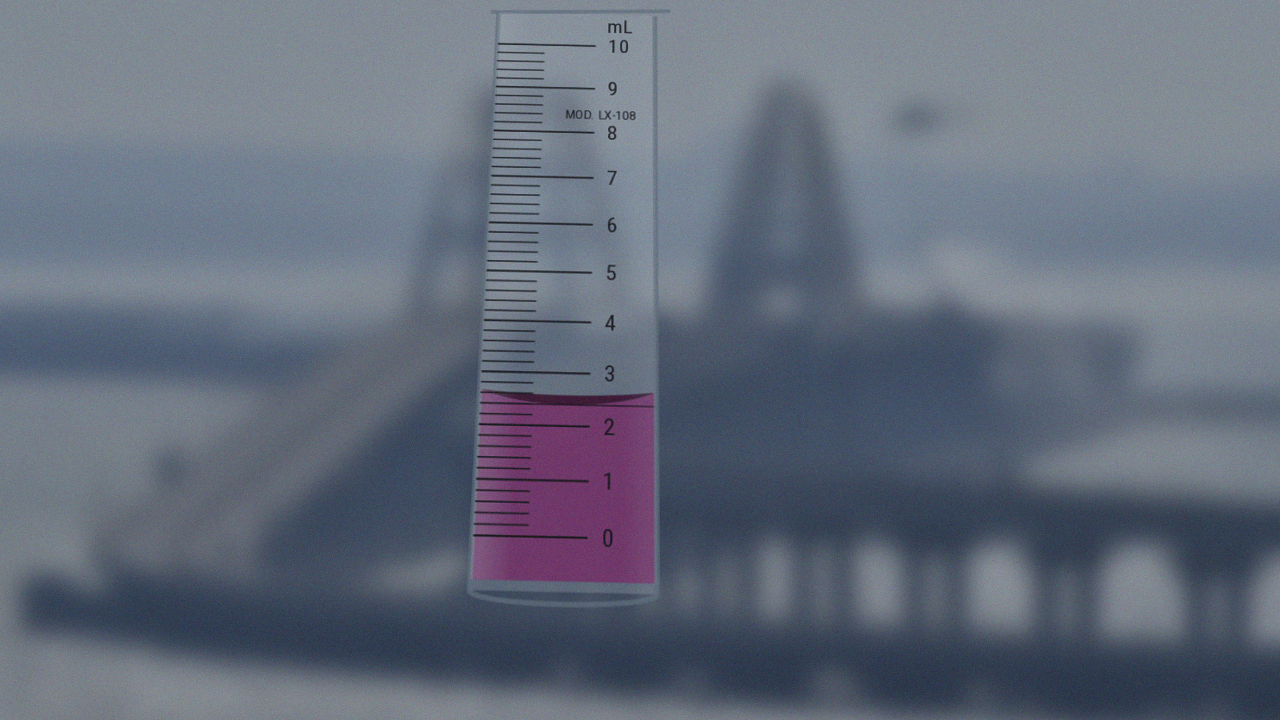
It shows mL 2.4
